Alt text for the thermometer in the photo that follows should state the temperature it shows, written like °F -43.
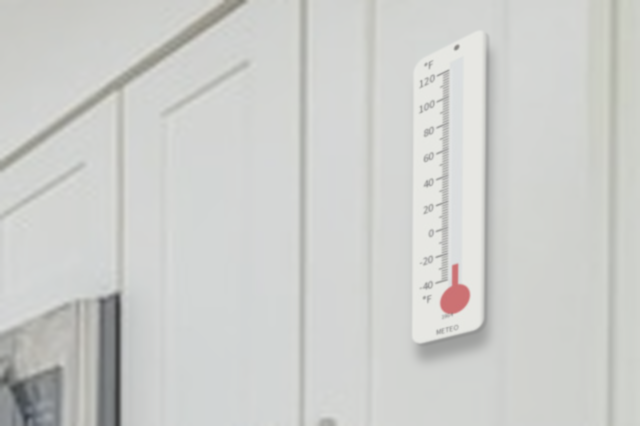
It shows °F -30
